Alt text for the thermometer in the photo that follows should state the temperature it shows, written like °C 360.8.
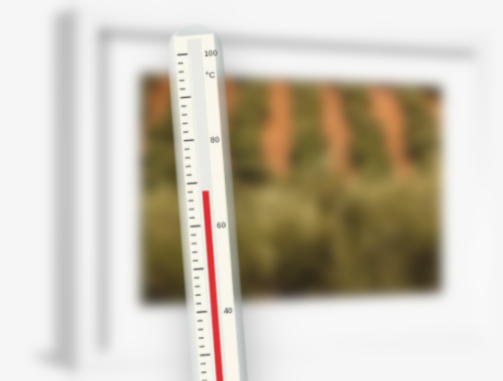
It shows °C 68
